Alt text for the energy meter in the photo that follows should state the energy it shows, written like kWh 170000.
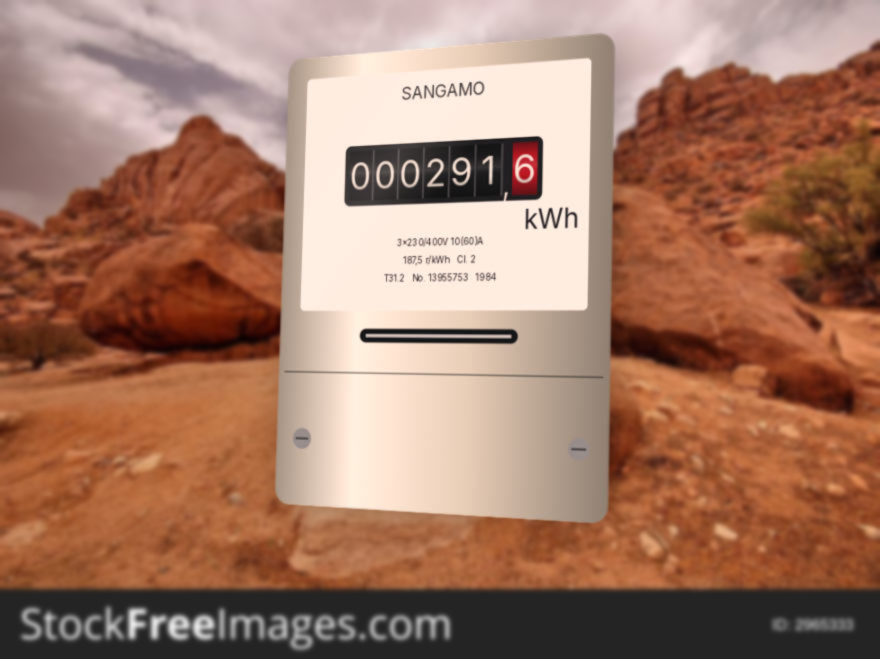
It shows kWh 291.6
